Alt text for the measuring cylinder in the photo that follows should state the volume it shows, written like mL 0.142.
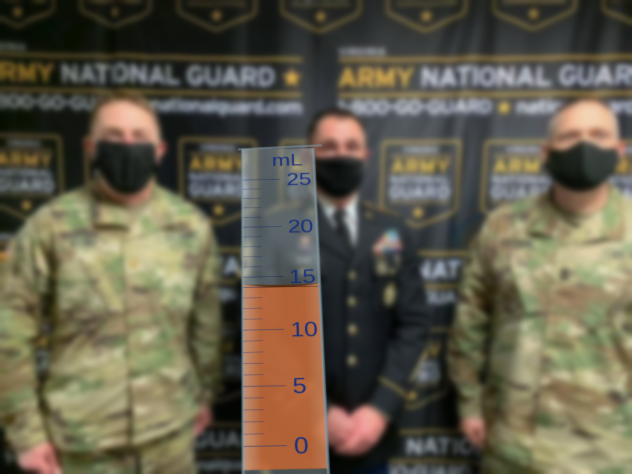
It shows mL 14
